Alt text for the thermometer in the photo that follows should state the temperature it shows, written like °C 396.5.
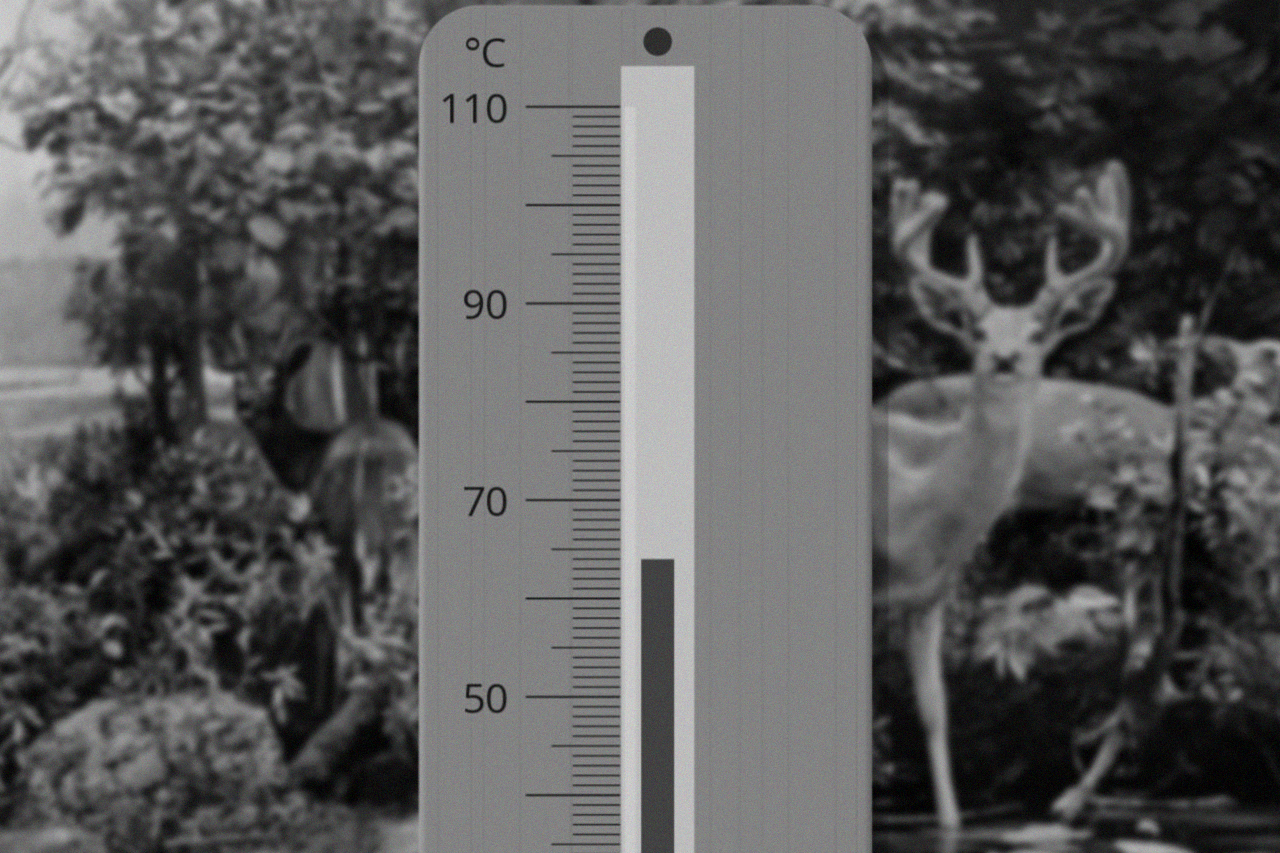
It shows °C 64
